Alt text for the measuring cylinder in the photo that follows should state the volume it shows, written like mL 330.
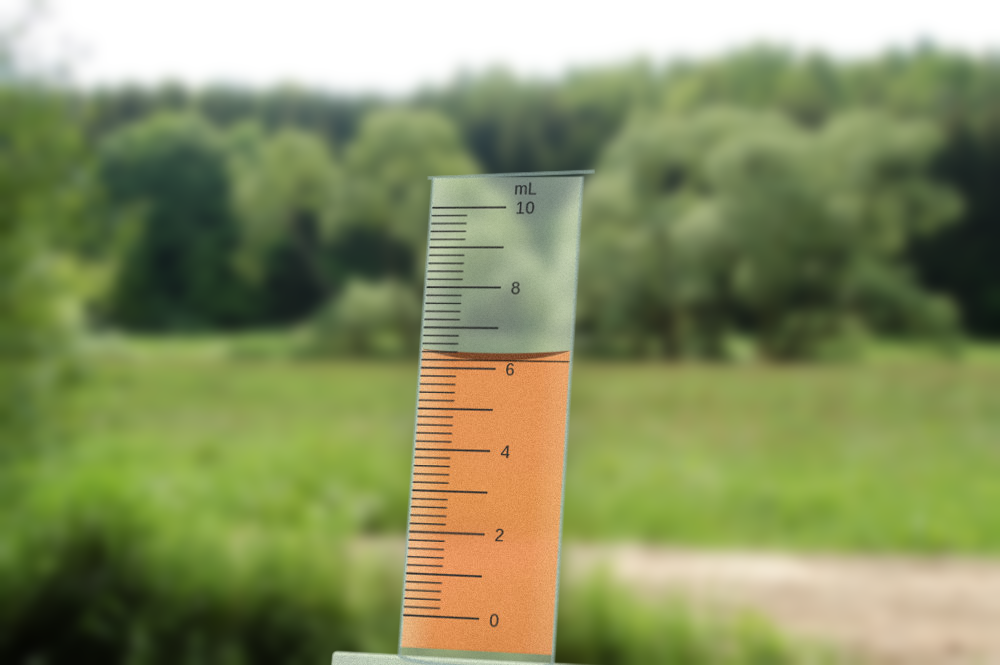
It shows mL 6.2
